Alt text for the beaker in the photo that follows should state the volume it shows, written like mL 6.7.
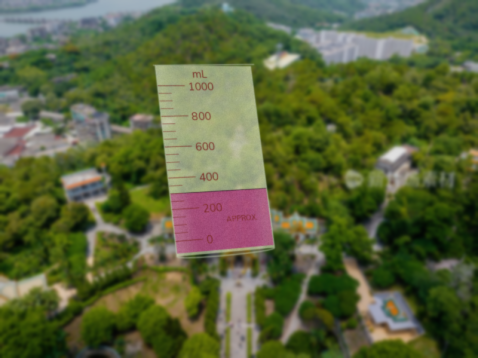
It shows mL 300
